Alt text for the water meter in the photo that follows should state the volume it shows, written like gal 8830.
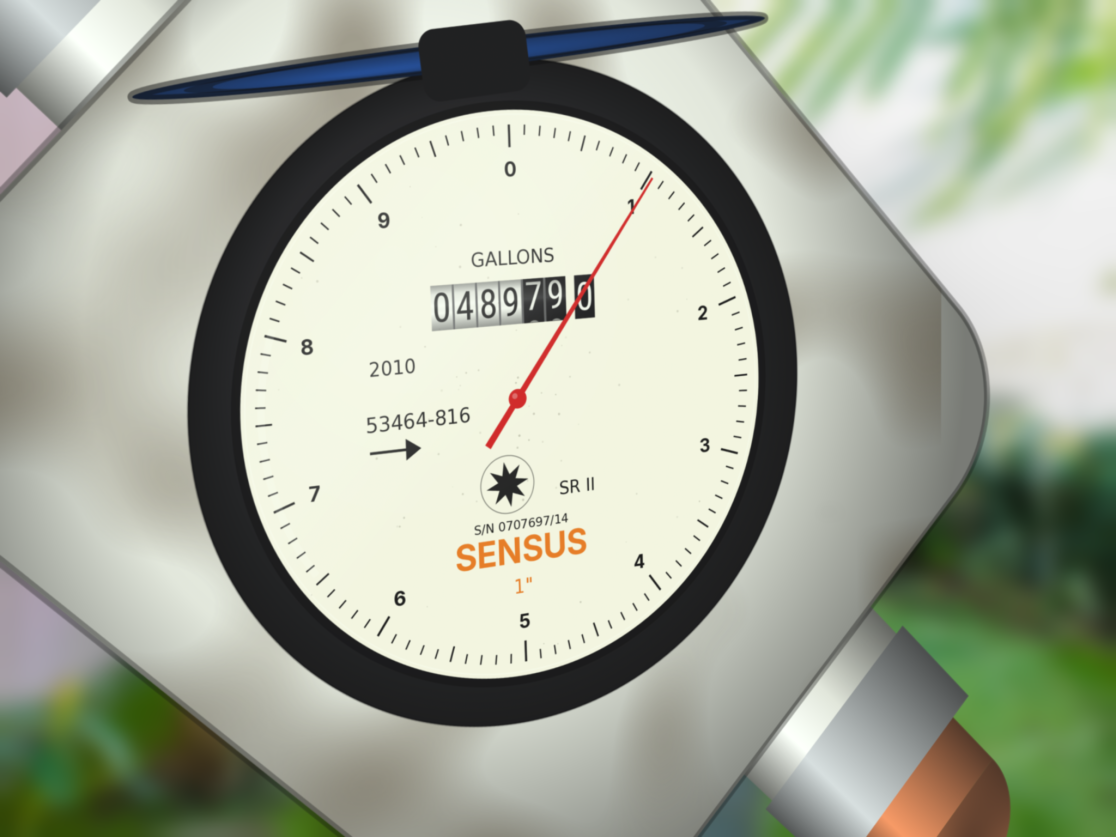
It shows gal 489791.0
